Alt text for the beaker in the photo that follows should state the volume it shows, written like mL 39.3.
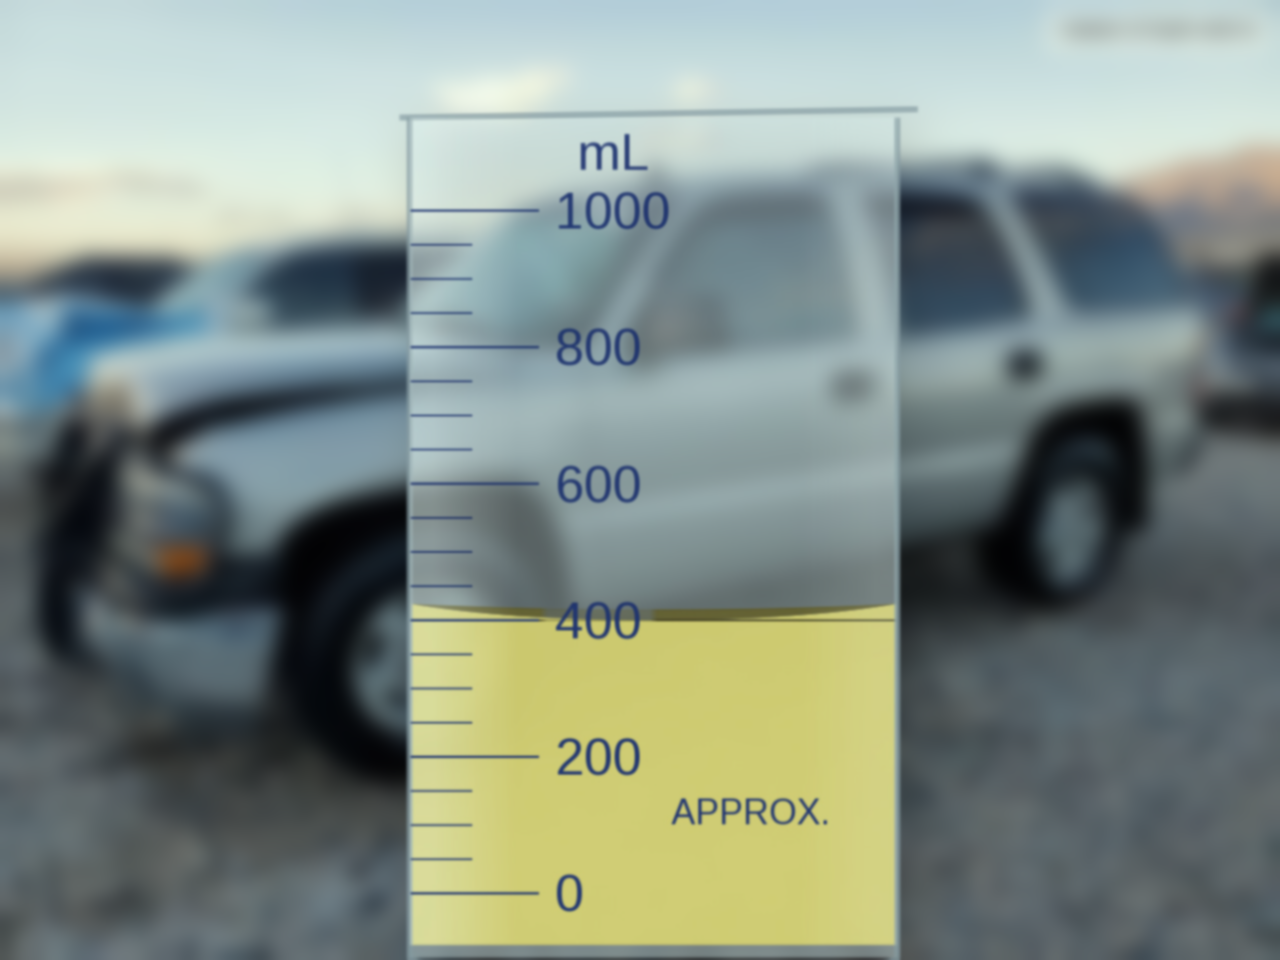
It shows mL 400
